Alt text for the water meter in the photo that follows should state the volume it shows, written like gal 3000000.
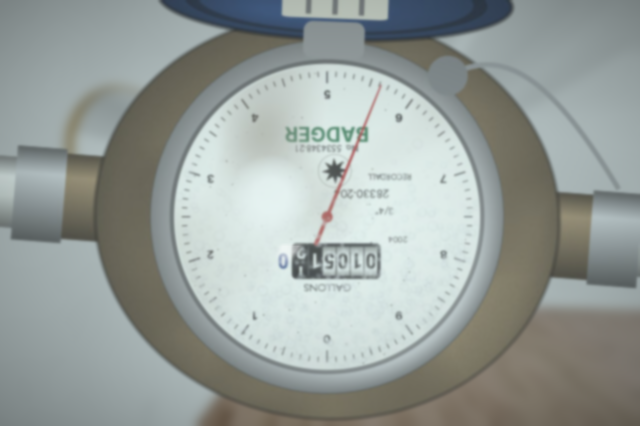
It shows gal 105115.6
